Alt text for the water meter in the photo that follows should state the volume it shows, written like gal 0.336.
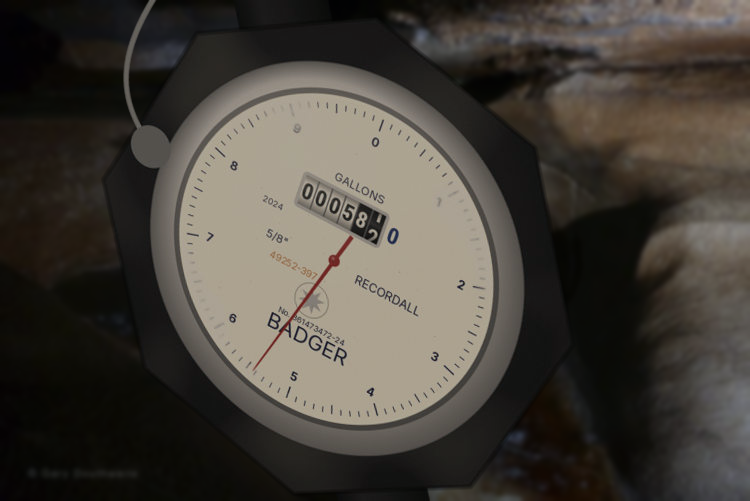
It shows gal 5815.4
